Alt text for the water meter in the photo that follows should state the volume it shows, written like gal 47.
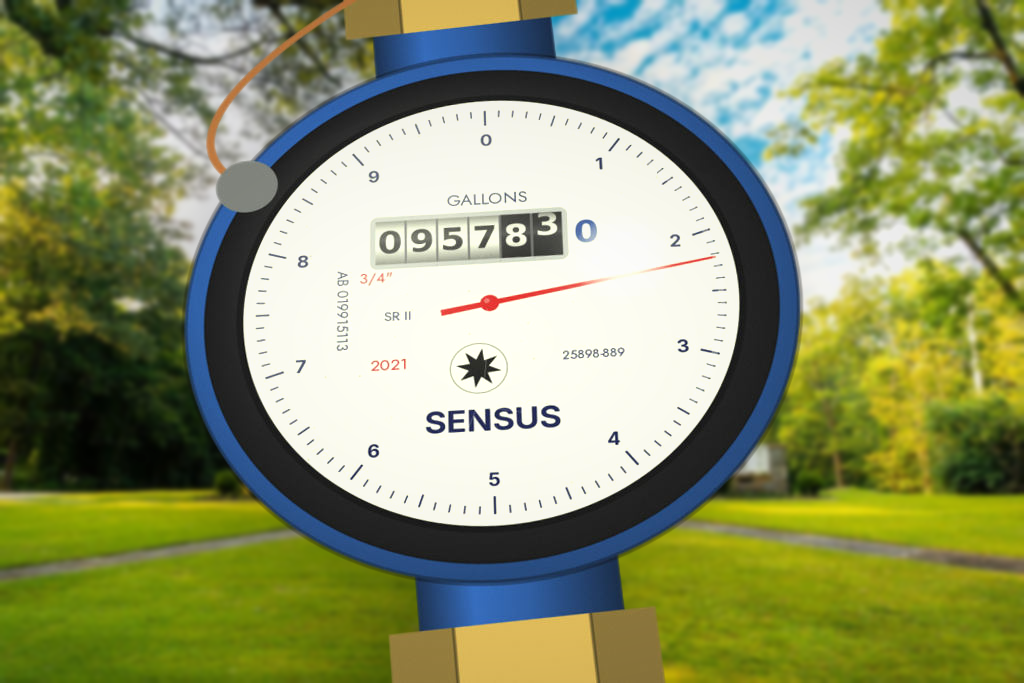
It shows gal 957832.2
